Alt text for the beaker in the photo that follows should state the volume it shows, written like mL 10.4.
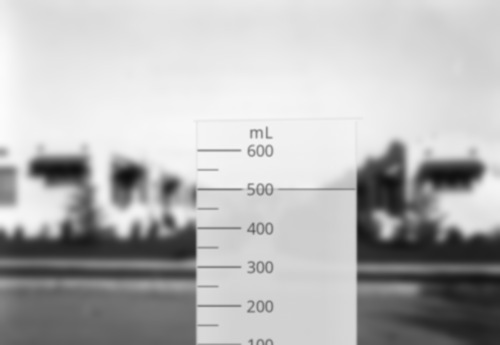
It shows mL 500
